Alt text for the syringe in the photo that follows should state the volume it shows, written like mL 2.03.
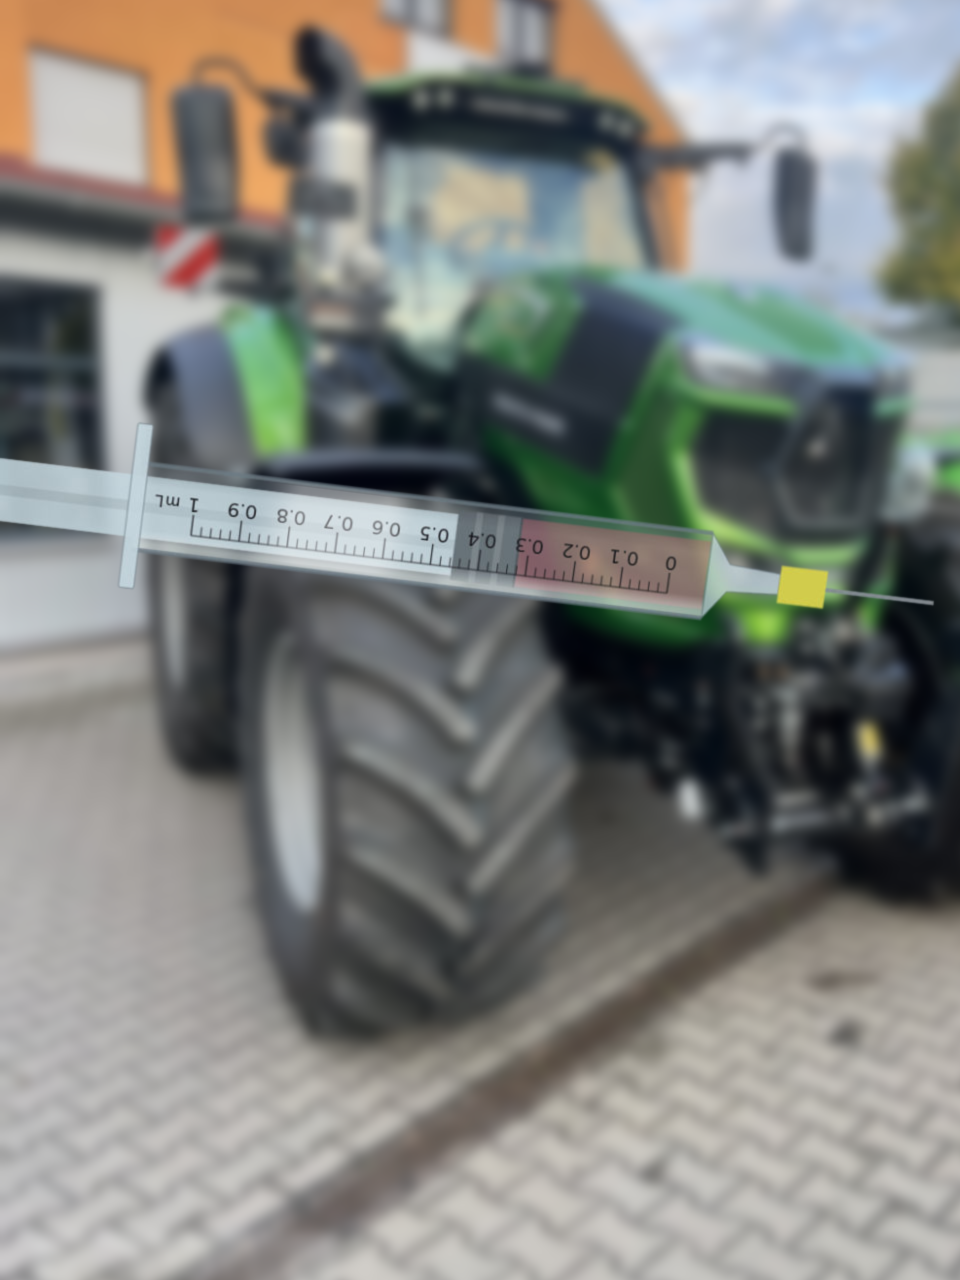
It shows mL 0.32
